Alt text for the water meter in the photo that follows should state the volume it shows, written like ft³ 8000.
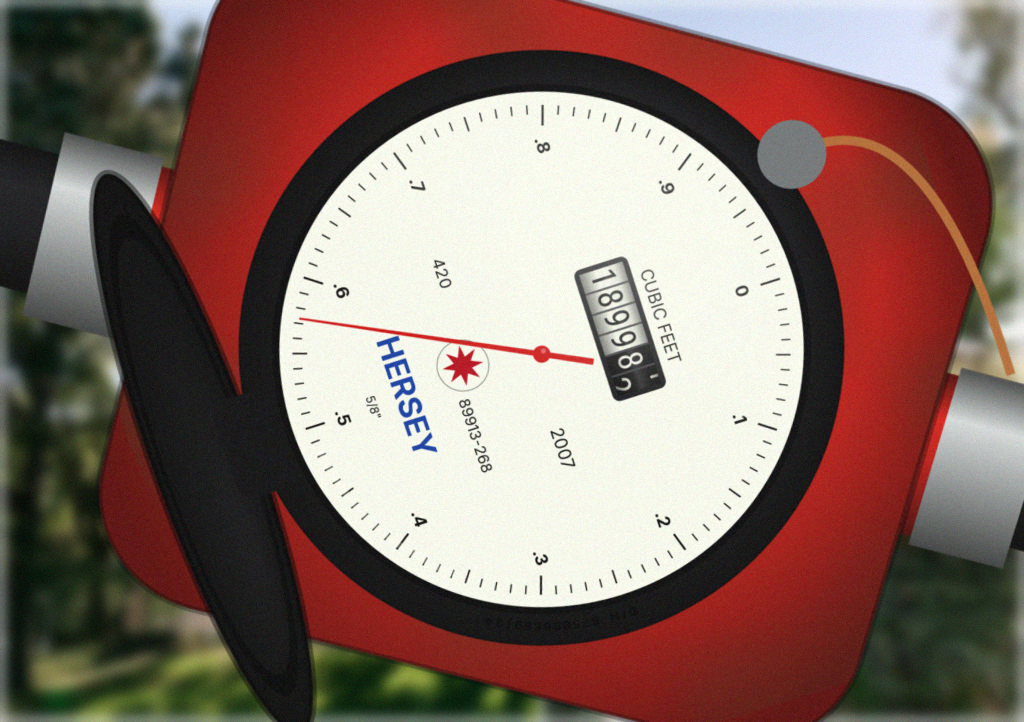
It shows ft³ 189981.57
